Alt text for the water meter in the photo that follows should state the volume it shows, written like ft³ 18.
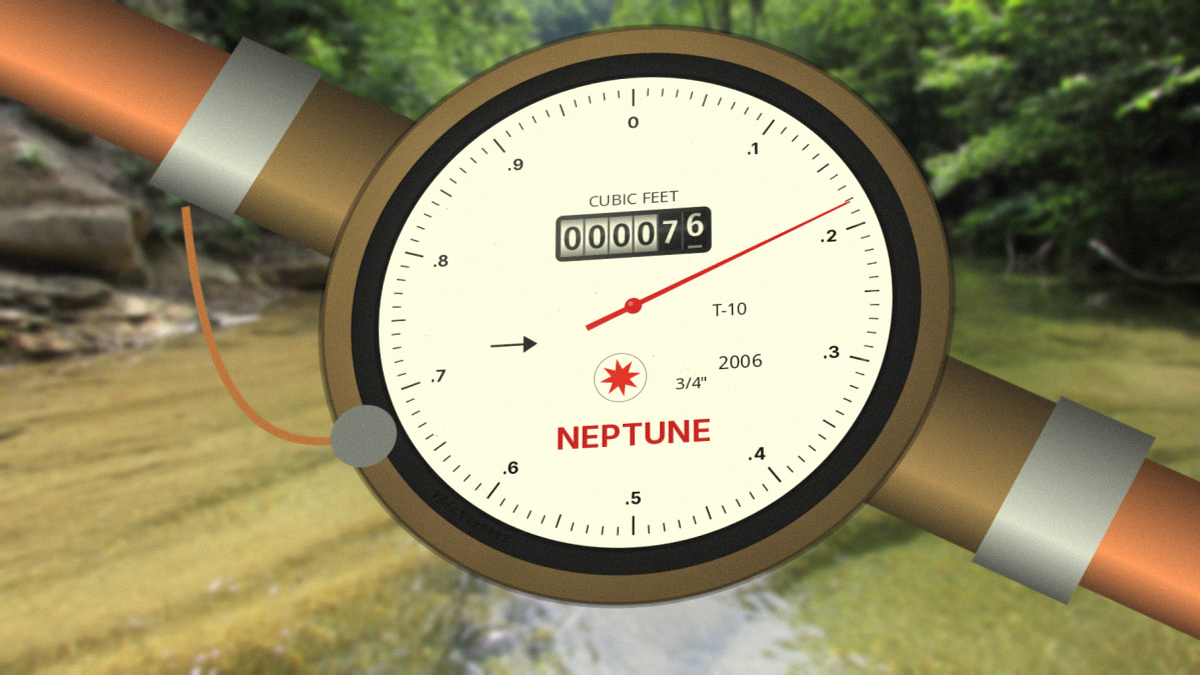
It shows ft³ 76.18
